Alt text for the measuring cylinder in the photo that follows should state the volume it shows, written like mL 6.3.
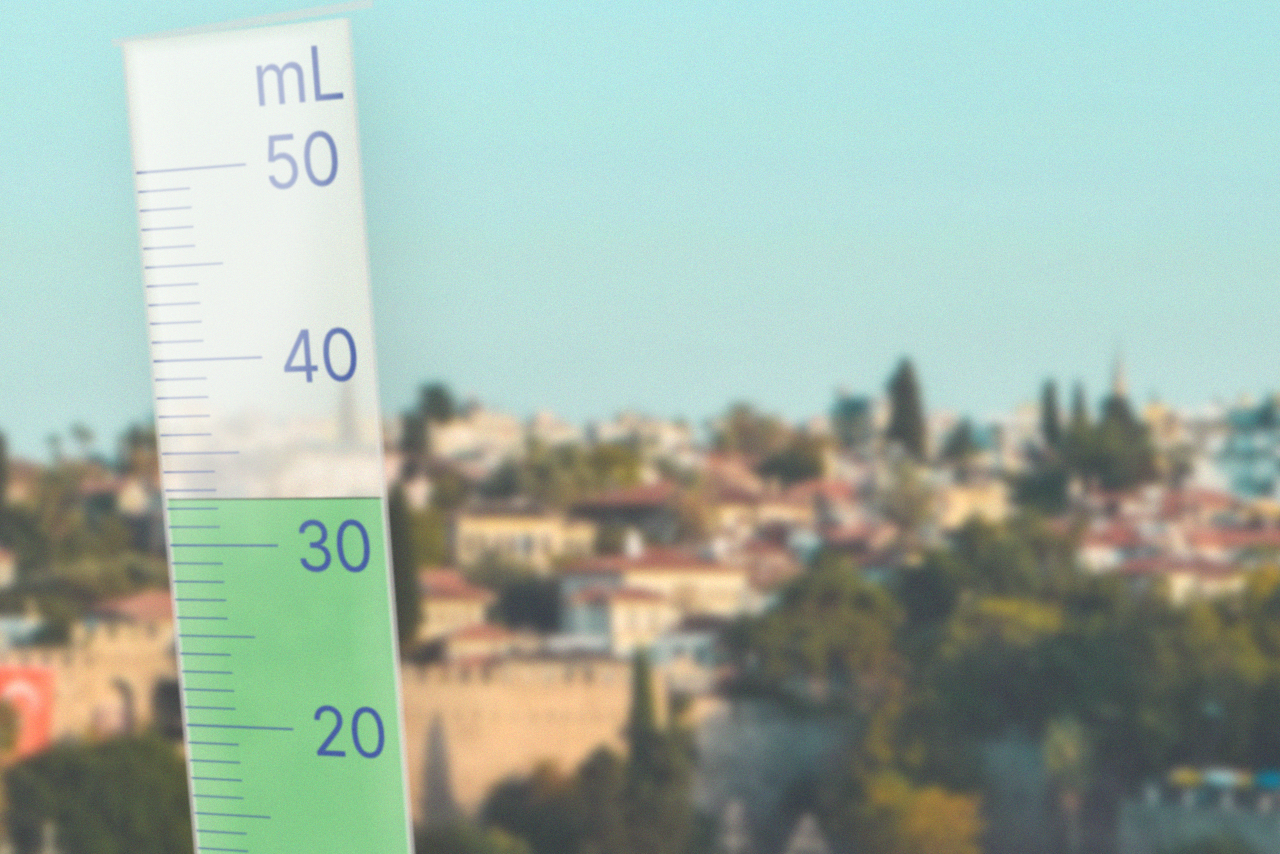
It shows mL 32.5
